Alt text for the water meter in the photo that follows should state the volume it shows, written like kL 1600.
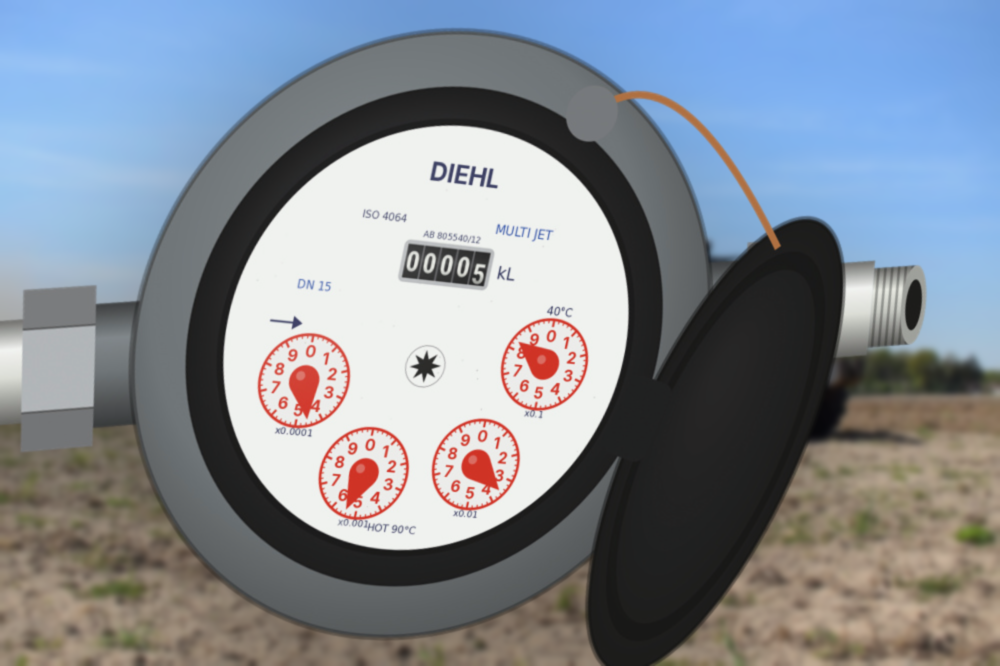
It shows kL 4.8354
